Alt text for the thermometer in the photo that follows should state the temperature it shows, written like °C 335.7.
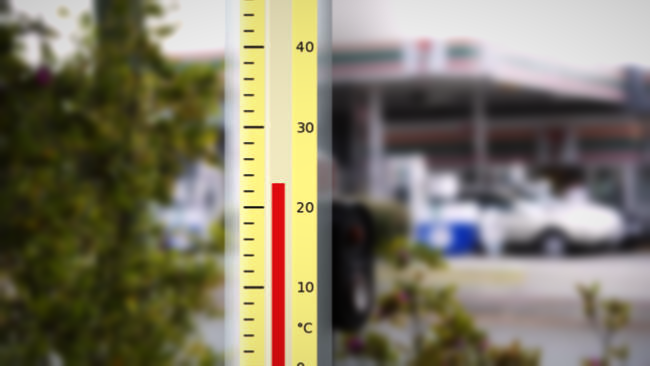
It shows °C 23
